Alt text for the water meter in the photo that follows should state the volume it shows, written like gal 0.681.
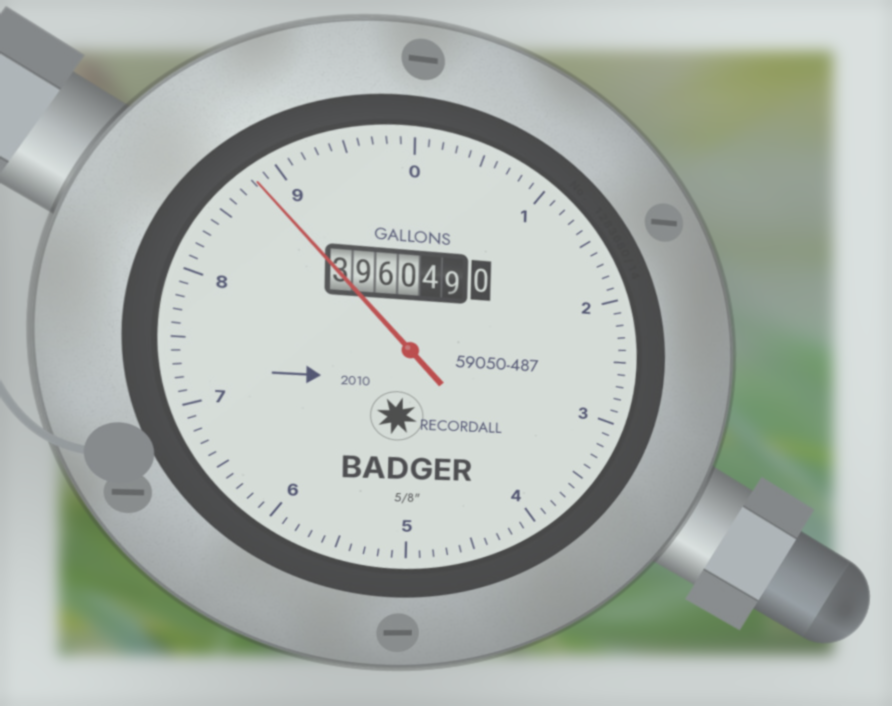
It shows gal 3960488.8
